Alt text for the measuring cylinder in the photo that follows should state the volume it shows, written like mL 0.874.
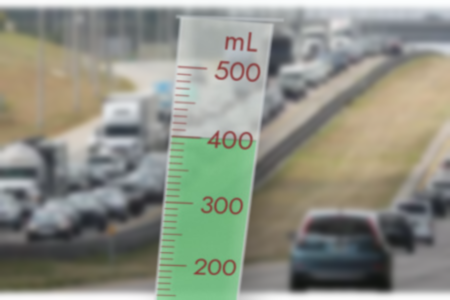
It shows mL 400
